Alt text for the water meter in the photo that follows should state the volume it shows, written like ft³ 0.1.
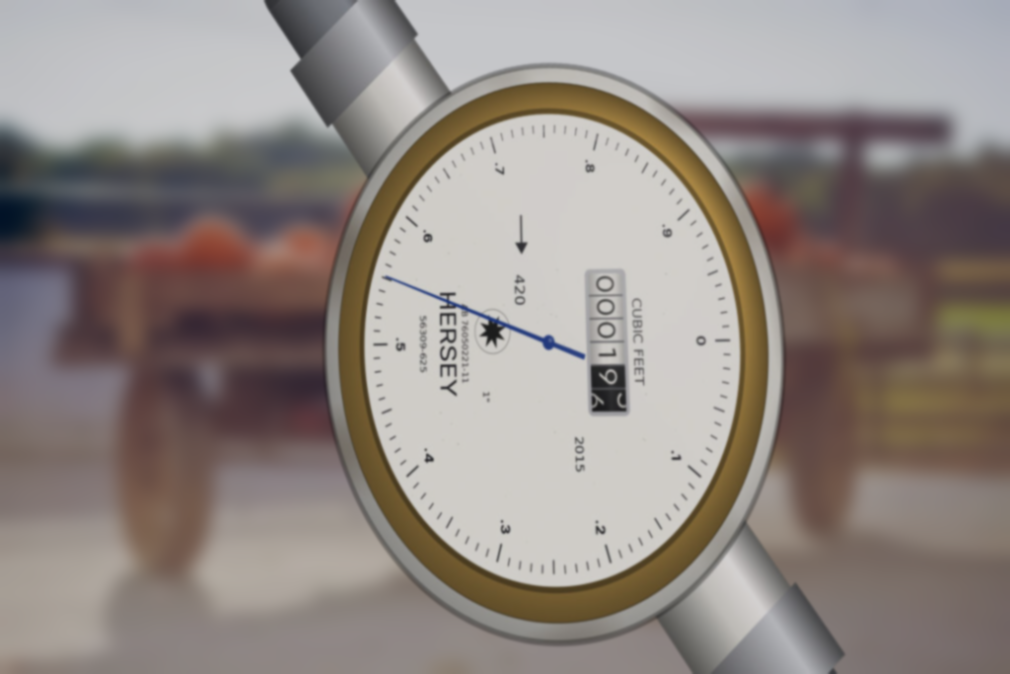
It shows ft³ 195.55
